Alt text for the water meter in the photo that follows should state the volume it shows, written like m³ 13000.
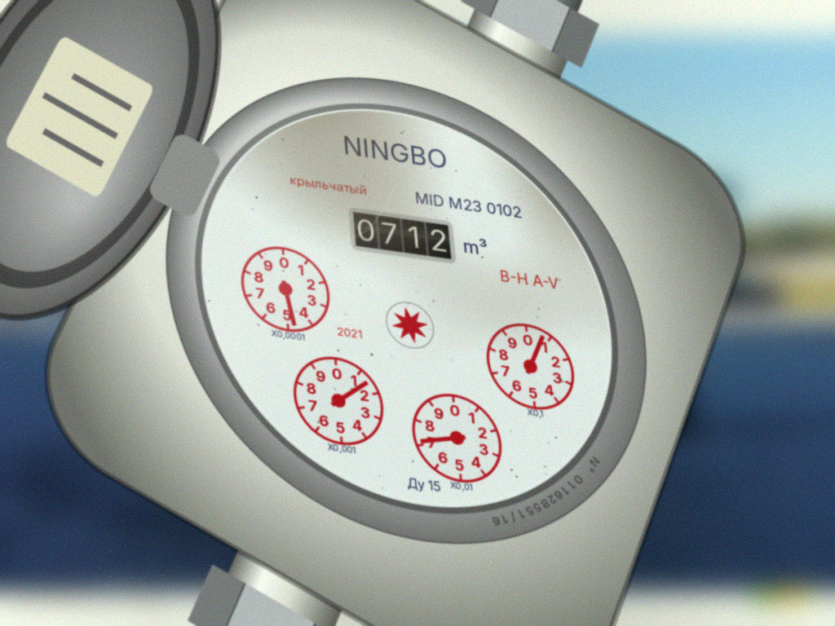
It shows m³ 712.0714
